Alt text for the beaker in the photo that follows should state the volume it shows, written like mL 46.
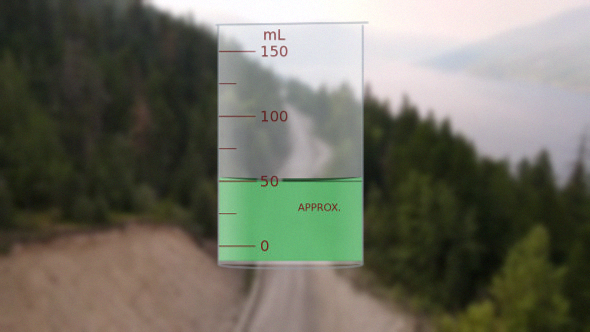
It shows mL 50
